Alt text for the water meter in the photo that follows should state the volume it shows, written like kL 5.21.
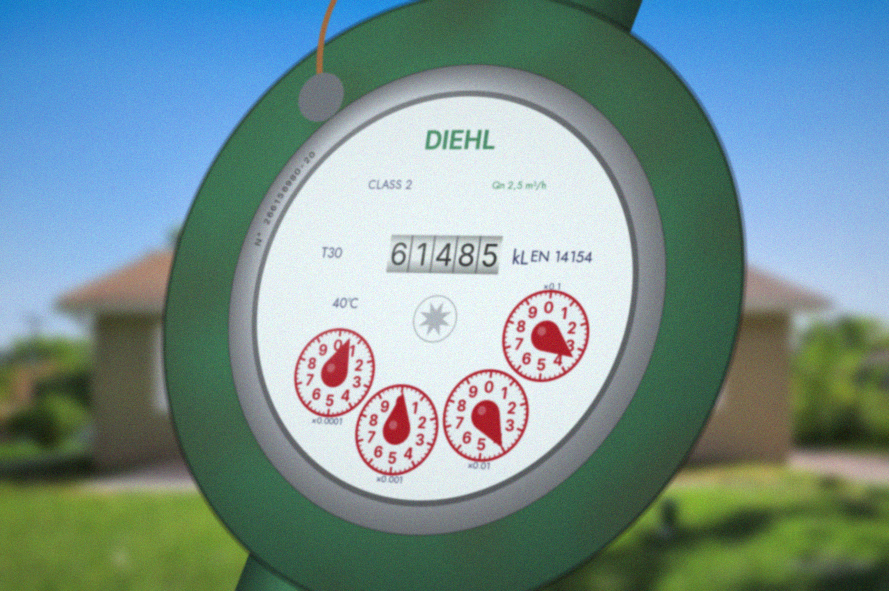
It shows kL 61485.3400
